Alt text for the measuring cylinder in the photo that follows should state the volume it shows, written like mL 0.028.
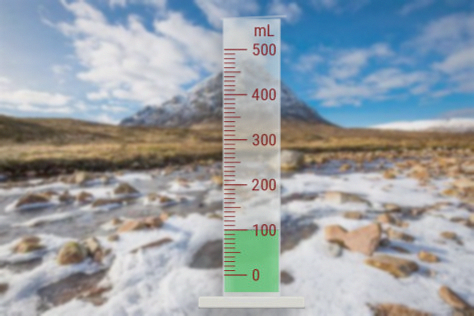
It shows mL 100
